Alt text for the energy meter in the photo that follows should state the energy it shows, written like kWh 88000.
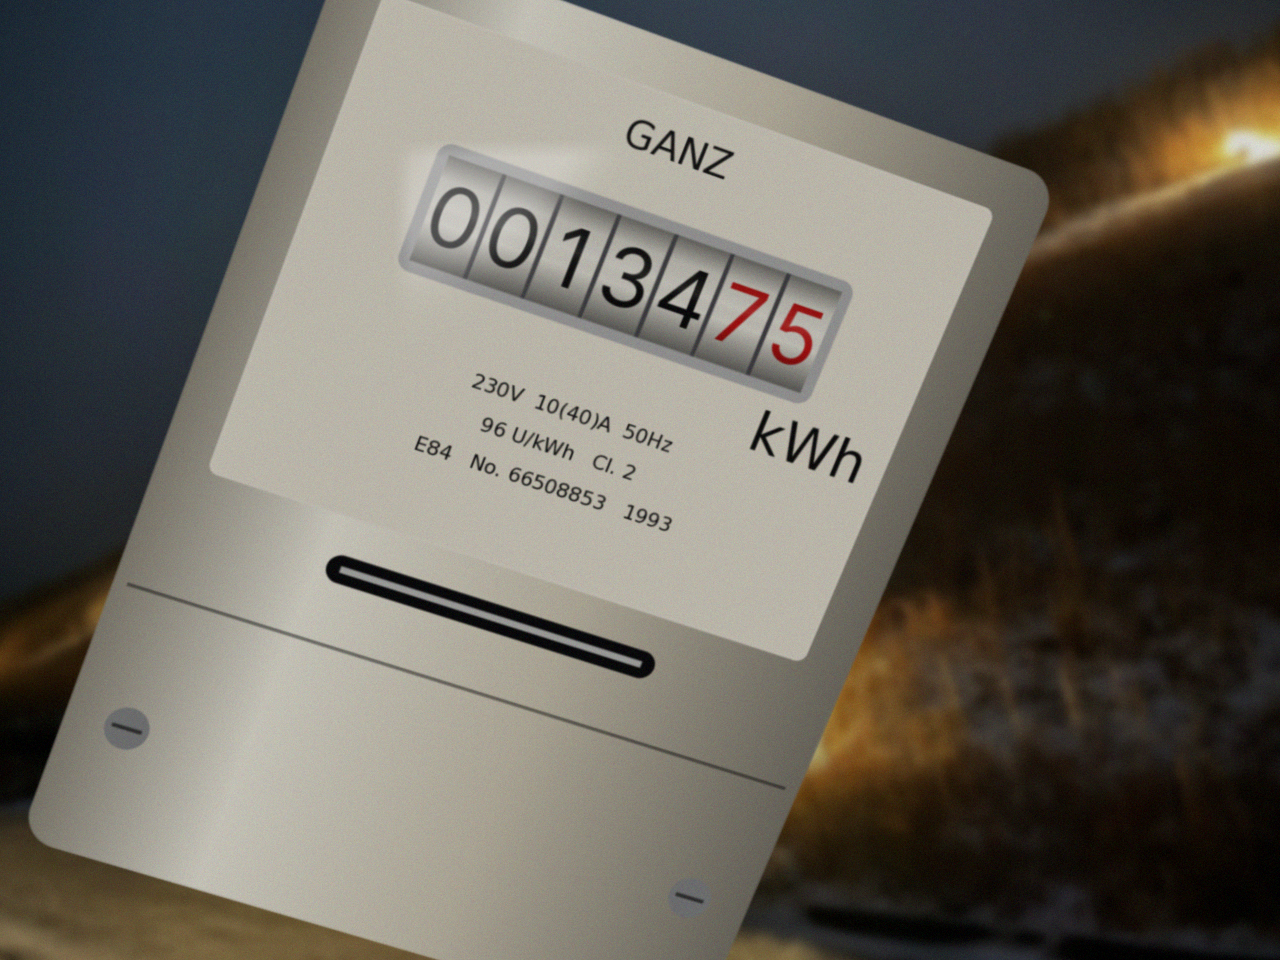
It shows kWh 134.75
